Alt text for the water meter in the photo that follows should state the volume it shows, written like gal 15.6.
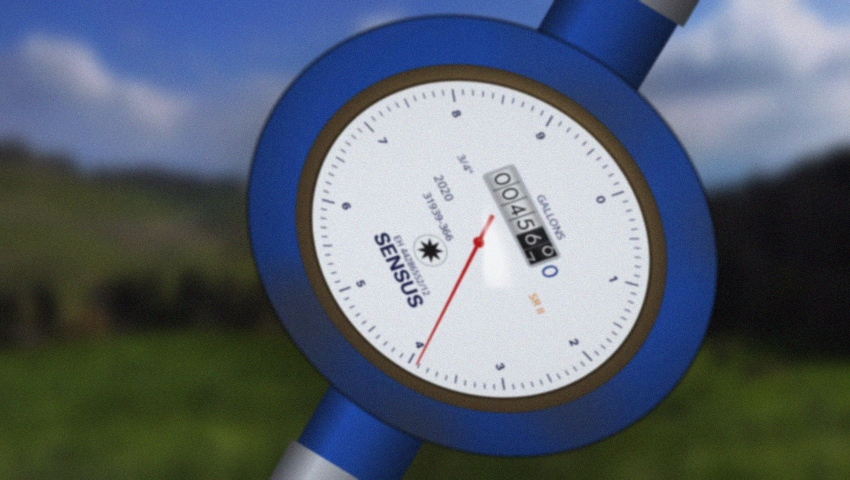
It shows gal 45663.9
